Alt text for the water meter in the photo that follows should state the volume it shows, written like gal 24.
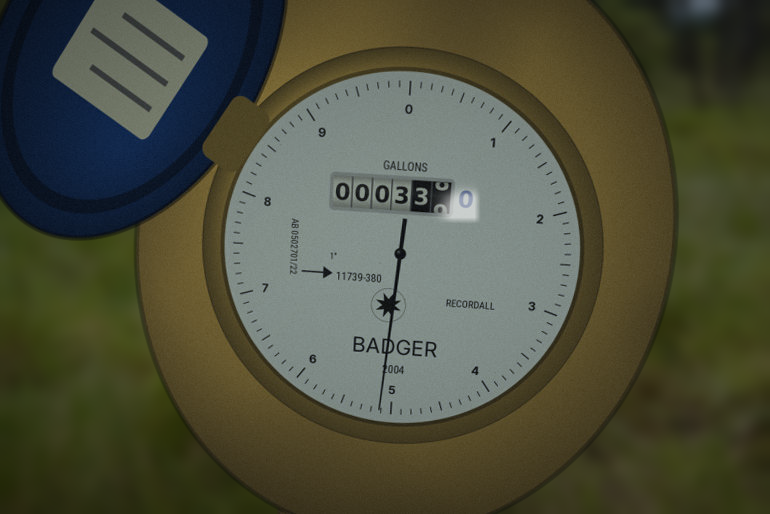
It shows gal 3385.1
